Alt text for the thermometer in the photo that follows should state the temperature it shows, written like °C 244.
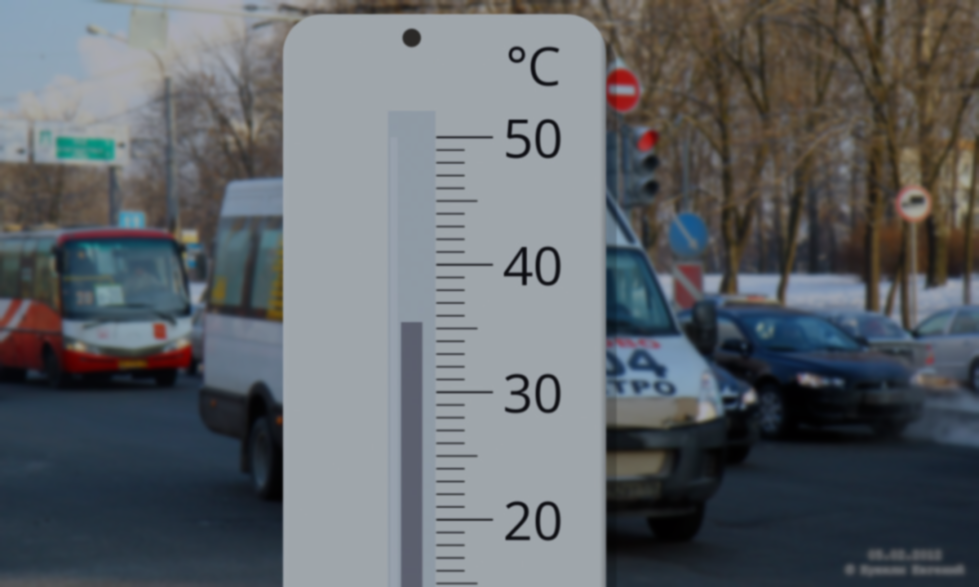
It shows °C 35.5
